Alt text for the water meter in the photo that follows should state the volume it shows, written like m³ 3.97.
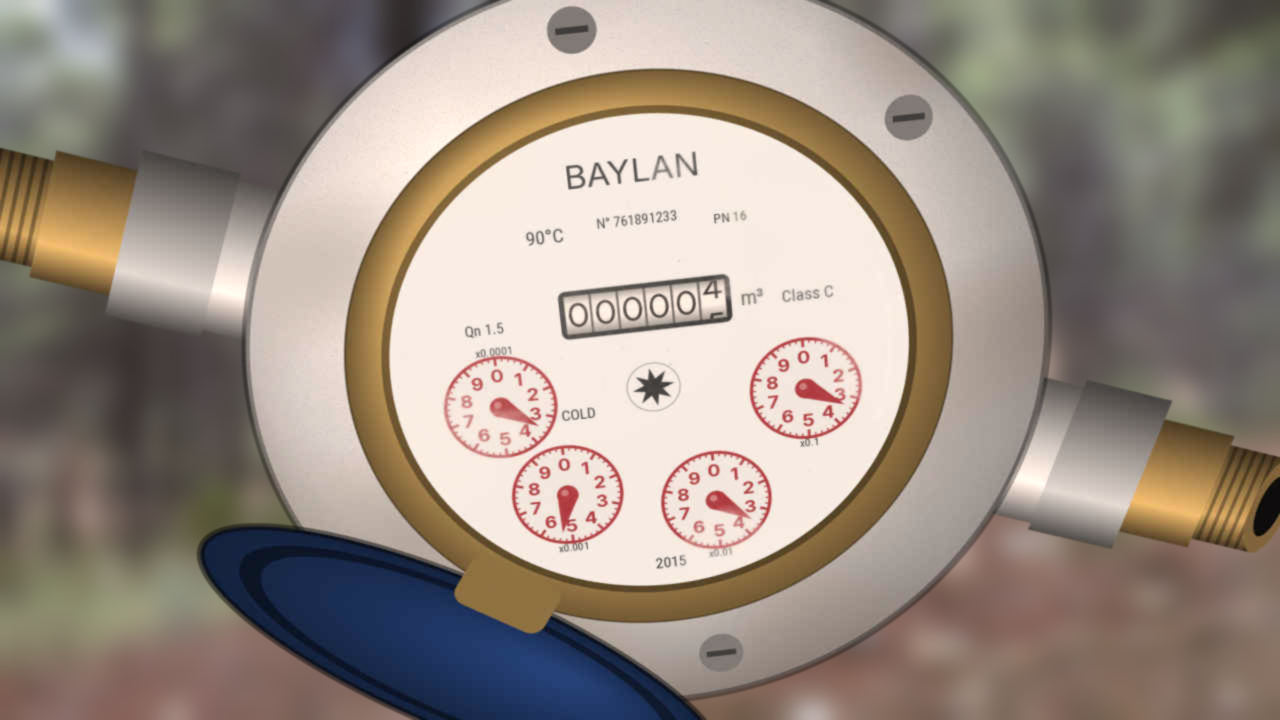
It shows m³ 4.3353
